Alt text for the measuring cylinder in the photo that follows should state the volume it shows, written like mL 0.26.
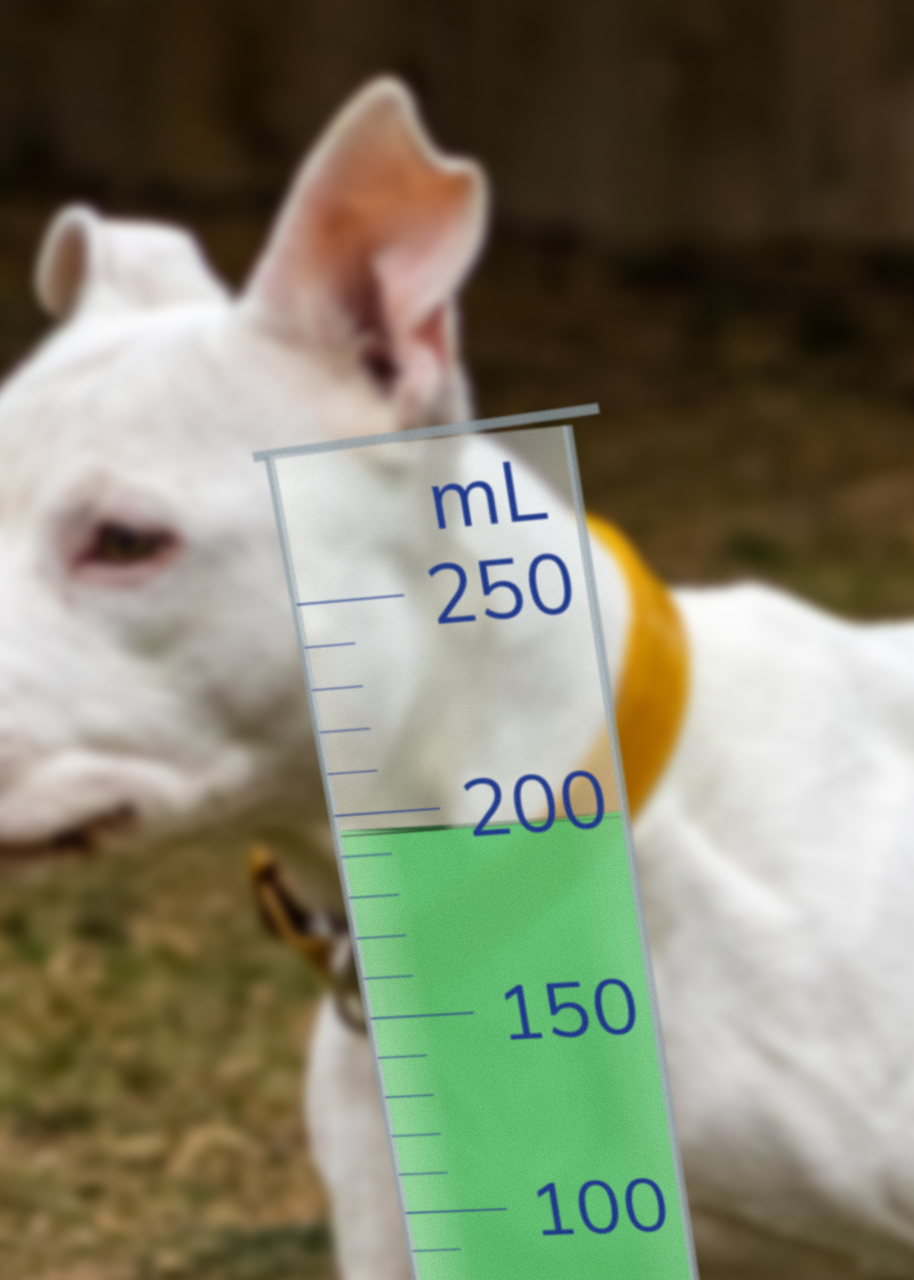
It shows mL 195
